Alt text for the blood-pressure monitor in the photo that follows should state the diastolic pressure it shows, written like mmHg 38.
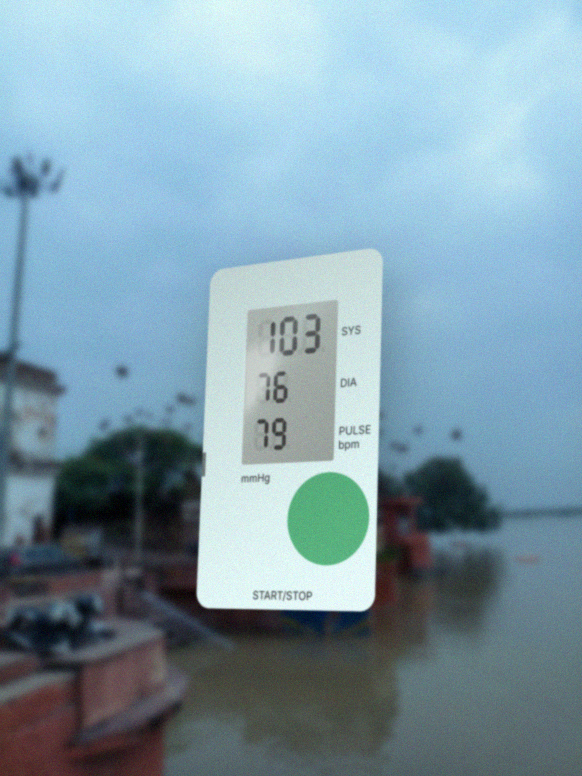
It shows mmHg 76
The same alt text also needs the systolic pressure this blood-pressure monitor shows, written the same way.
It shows mmHg 103
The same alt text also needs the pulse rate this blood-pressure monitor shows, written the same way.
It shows bpm 79
